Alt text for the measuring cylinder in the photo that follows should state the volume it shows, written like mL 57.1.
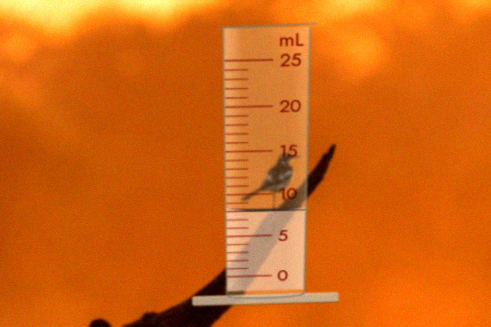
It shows mL 8
